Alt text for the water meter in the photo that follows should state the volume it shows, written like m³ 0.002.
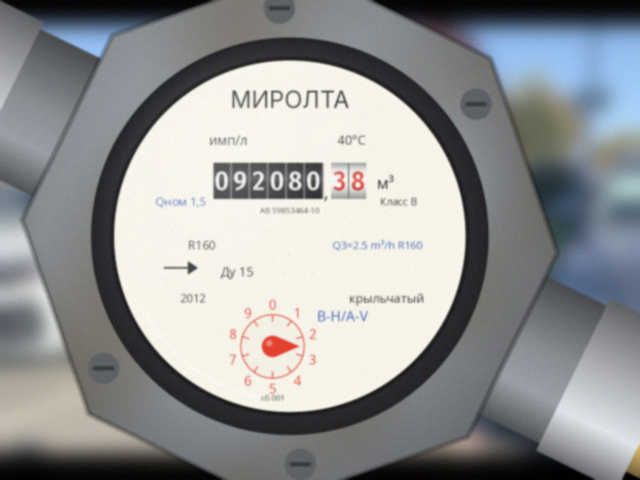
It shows m³ 92080.382
